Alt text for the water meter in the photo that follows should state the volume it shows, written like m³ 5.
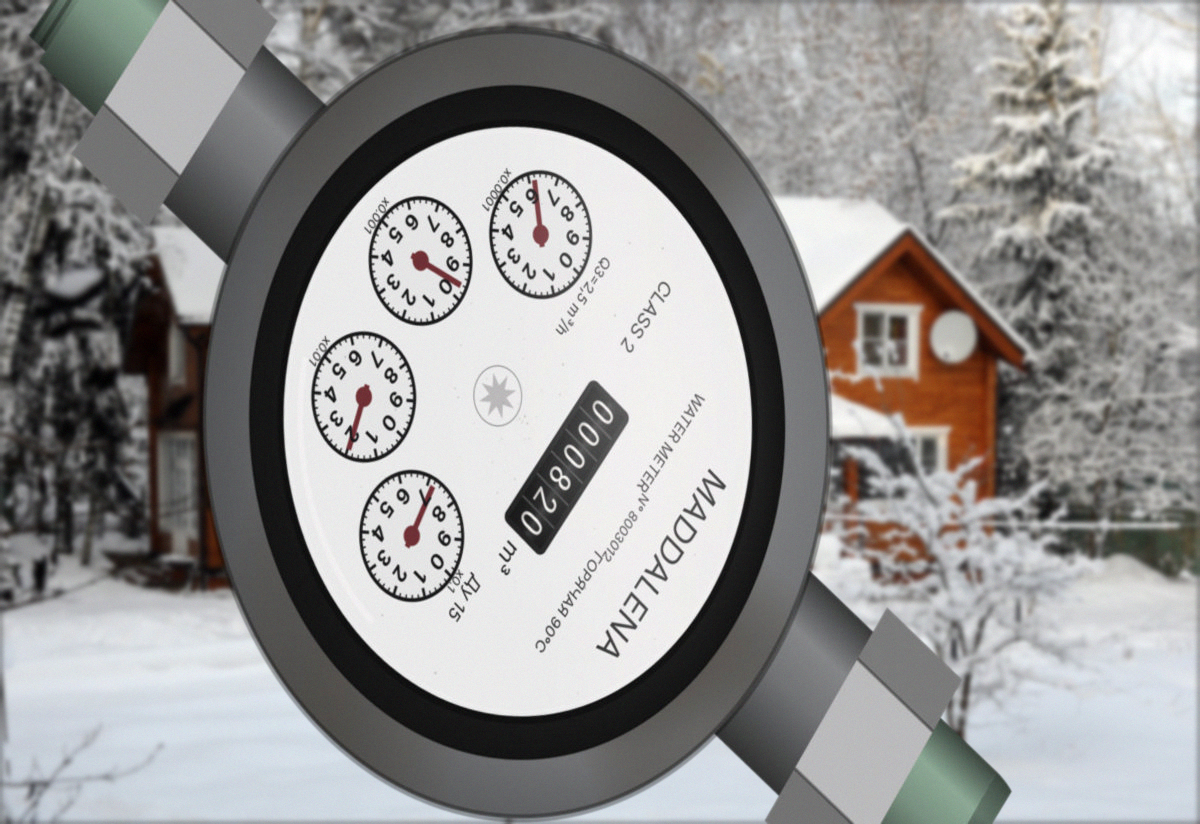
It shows m³ 820.7196
